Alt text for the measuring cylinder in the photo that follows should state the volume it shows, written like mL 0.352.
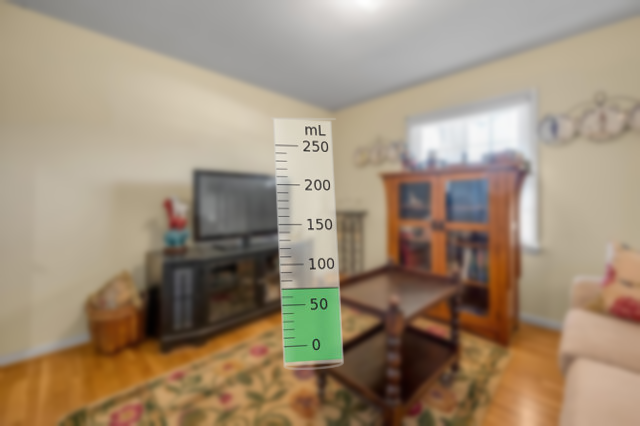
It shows mL 70
